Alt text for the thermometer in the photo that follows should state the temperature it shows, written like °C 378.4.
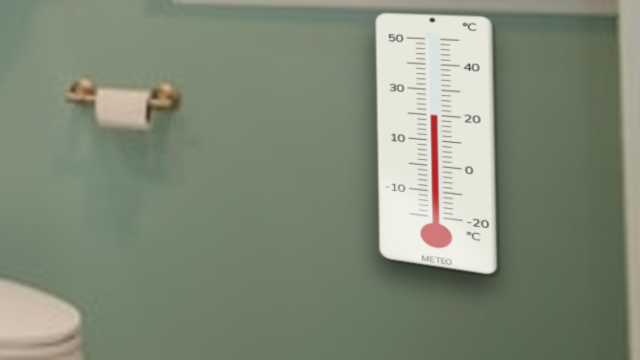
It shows °C 20
